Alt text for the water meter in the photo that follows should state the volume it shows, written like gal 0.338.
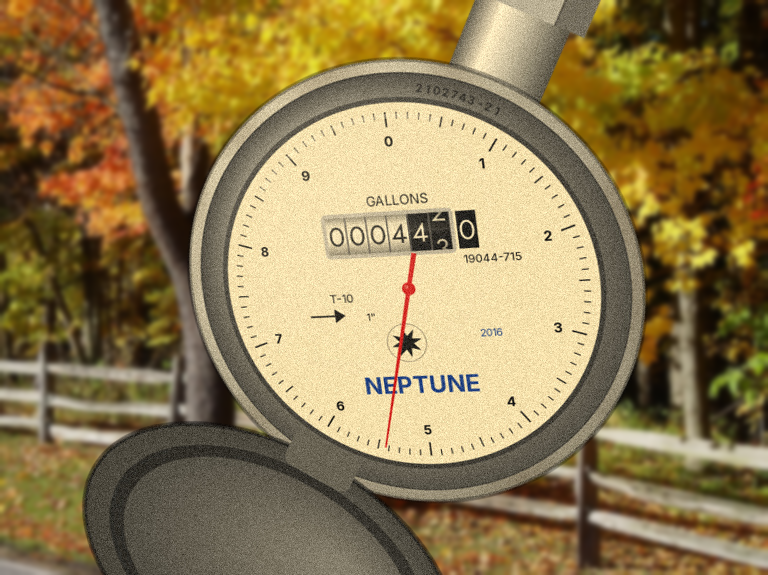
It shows gal 4425.4
